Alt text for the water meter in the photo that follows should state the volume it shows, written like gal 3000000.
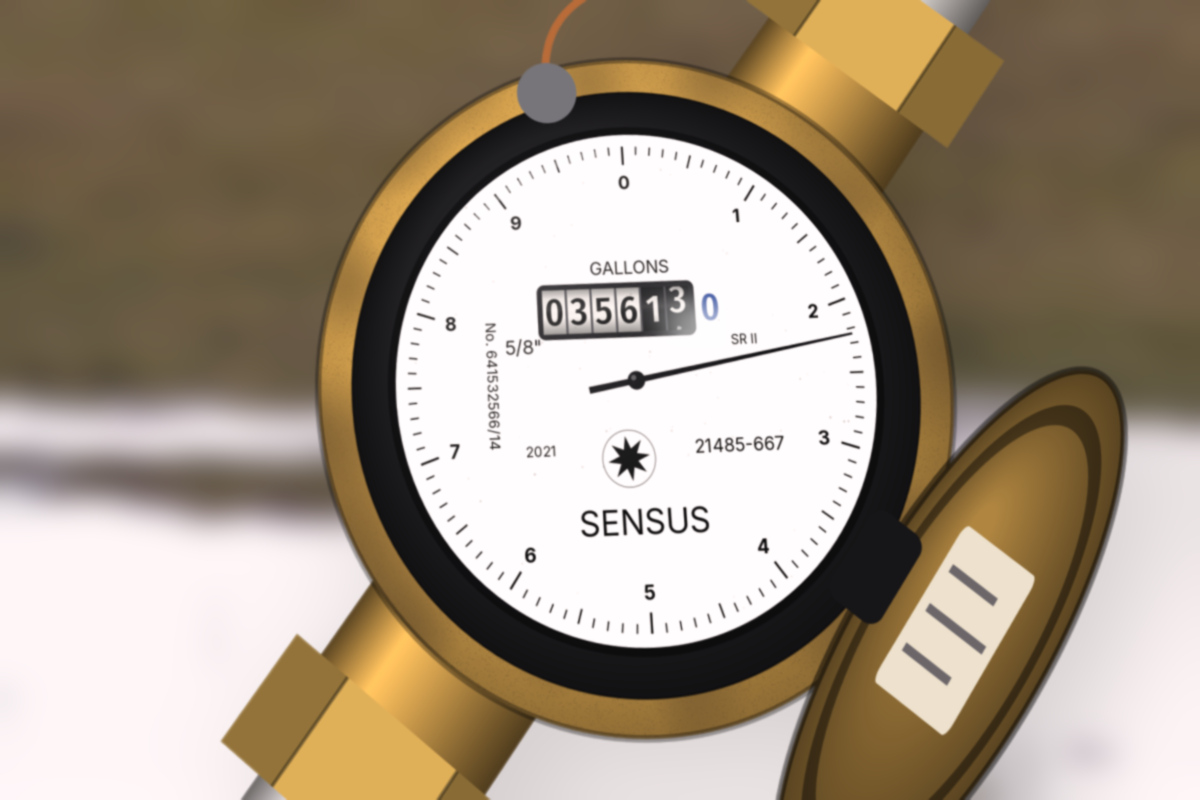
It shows gal 356132.2
